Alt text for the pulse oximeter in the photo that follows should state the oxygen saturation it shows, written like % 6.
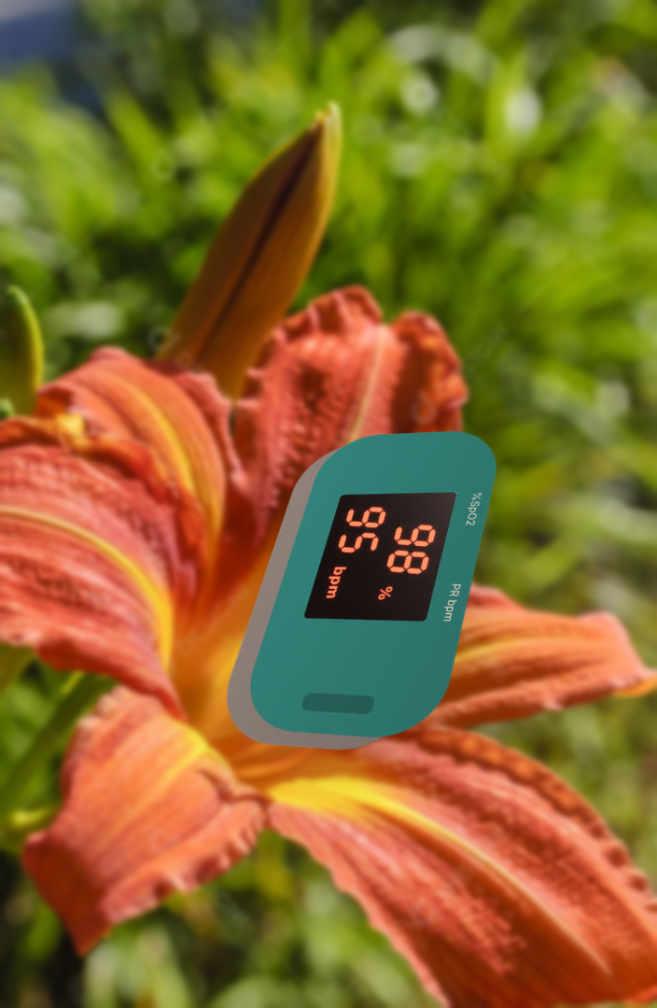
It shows % 98
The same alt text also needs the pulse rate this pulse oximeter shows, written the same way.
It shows bpm 95
